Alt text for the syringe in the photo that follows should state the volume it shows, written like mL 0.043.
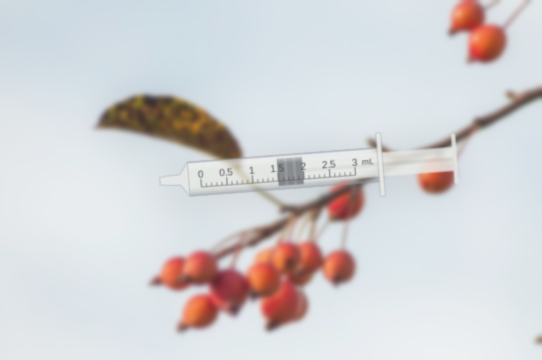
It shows mL 1.5
